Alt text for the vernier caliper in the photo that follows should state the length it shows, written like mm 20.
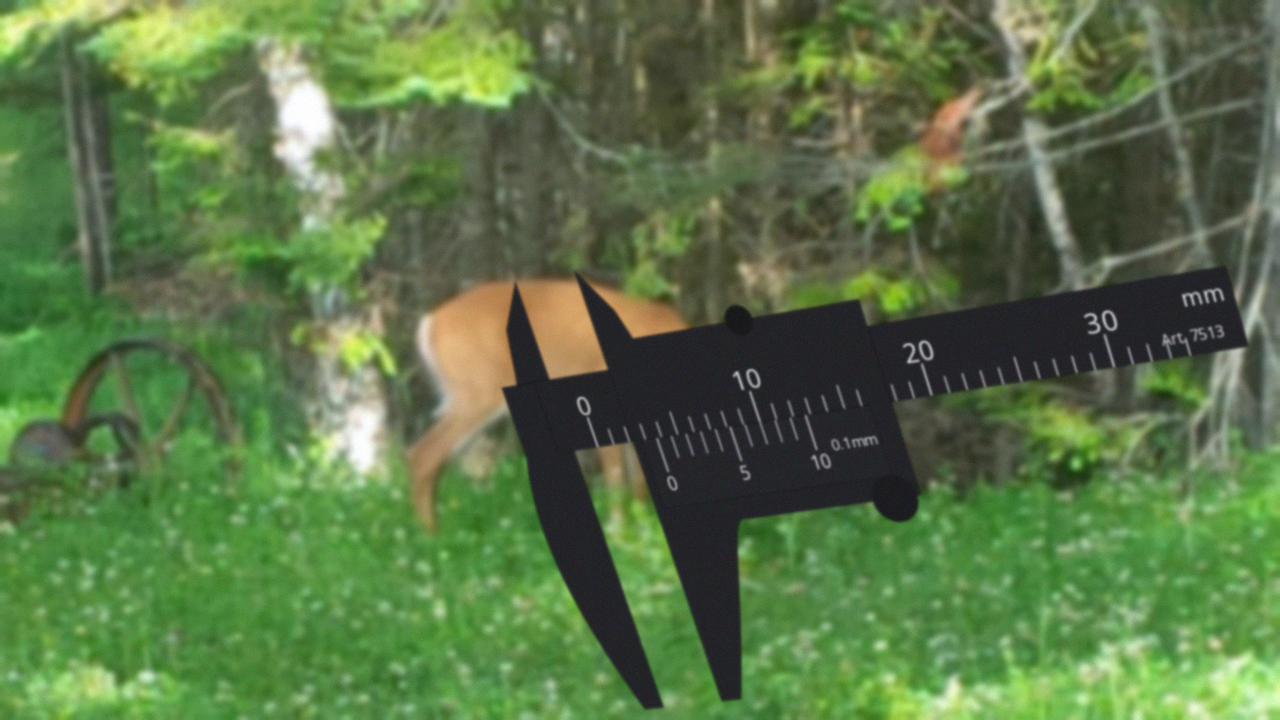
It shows mm 3.7
